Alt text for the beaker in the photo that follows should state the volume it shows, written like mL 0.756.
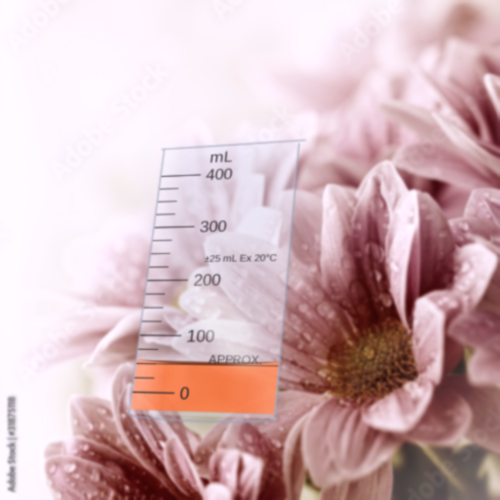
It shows mL 50
